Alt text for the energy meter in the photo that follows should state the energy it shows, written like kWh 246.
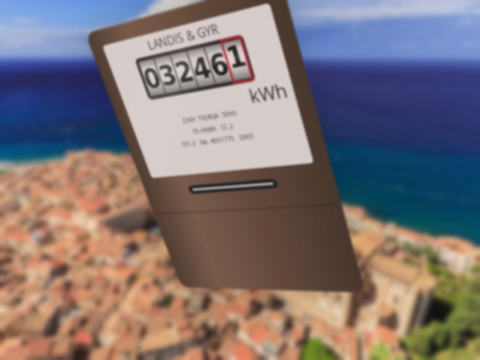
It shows kWh 3246.1
